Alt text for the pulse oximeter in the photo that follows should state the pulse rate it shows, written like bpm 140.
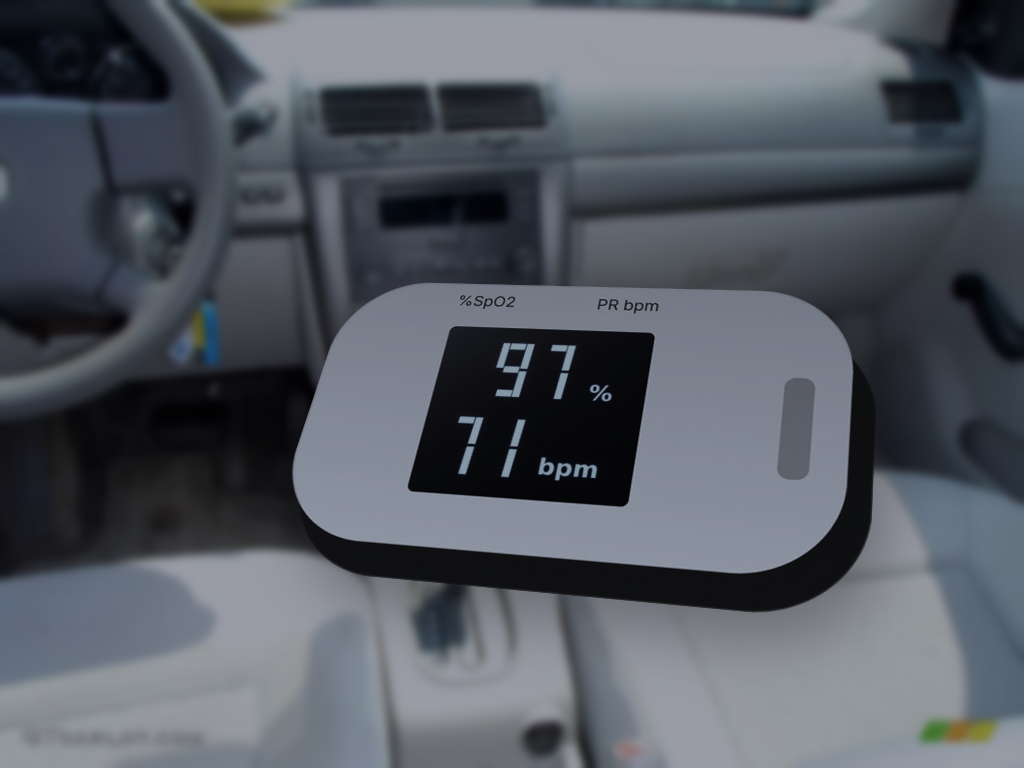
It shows bpm 71
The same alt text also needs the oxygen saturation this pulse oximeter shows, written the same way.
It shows % 97
